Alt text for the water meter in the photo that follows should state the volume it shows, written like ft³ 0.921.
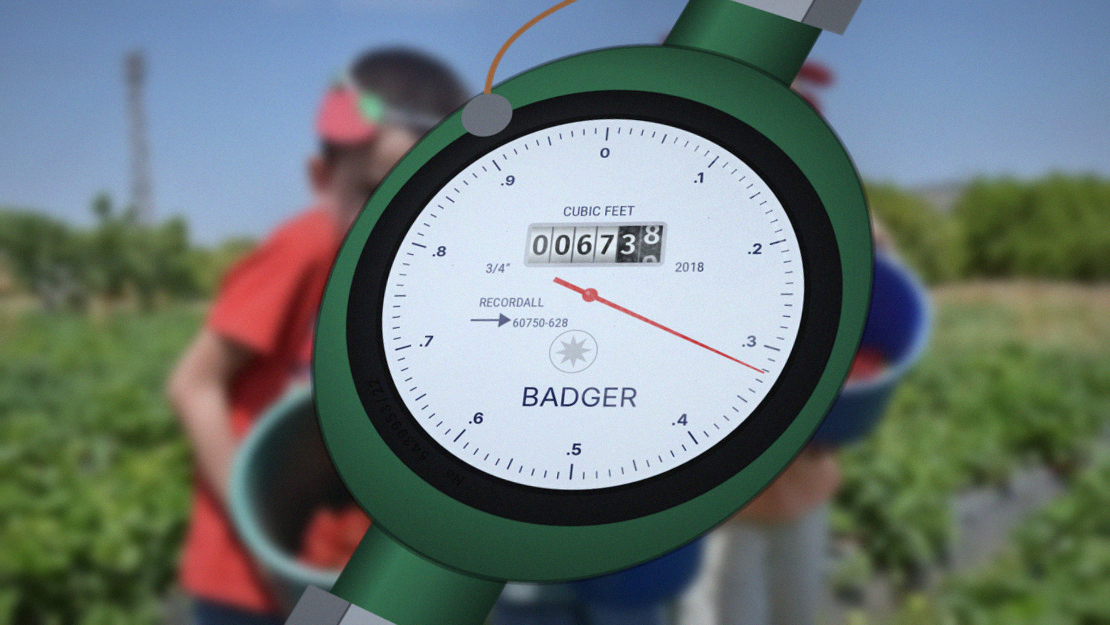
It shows ft³ 6738.32
